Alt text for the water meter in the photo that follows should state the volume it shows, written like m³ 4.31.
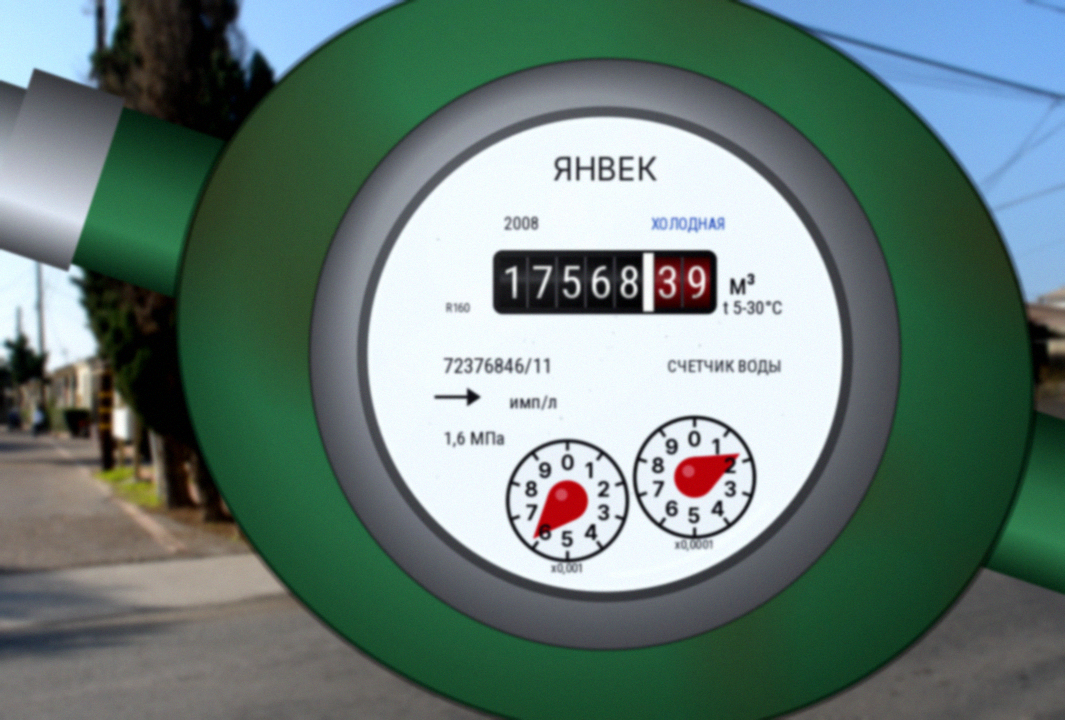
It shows m³ 17568.3961
